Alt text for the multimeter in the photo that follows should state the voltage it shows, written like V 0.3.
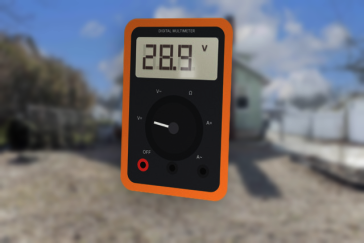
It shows V 28.9
